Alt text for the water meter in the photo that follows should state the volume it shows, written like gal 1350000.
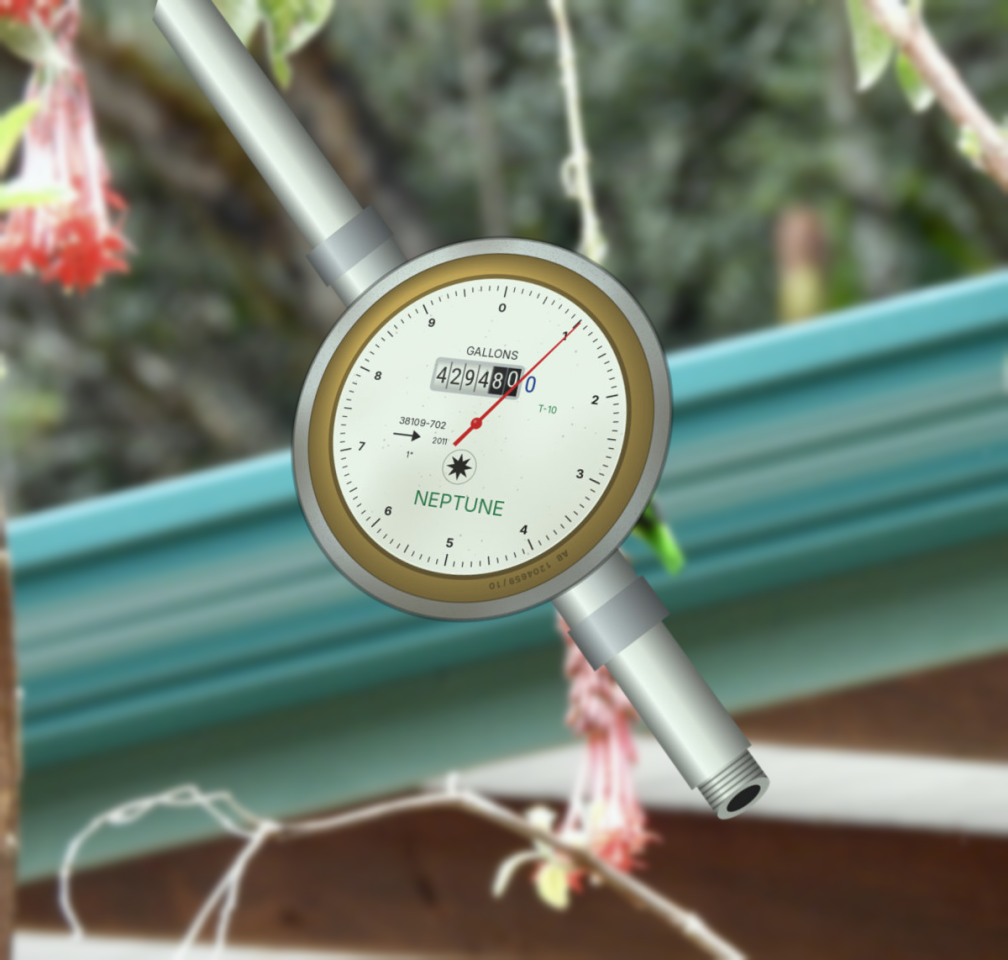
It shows gal 4294801.0
